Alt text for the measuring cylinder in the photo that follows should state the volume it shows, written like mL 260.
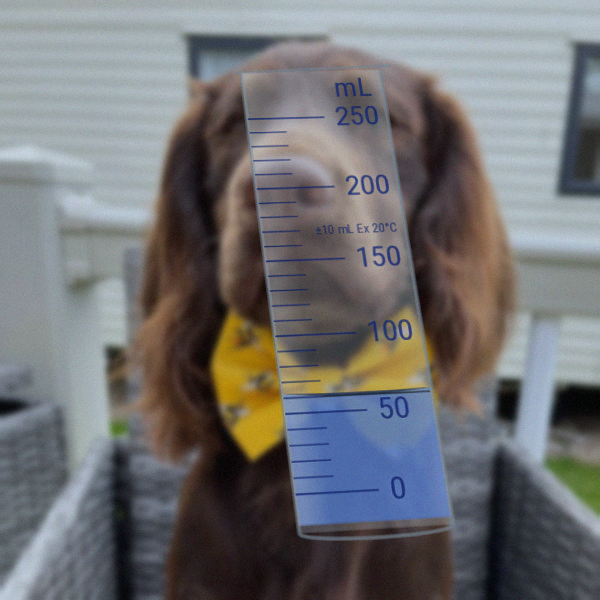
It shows mL 60
